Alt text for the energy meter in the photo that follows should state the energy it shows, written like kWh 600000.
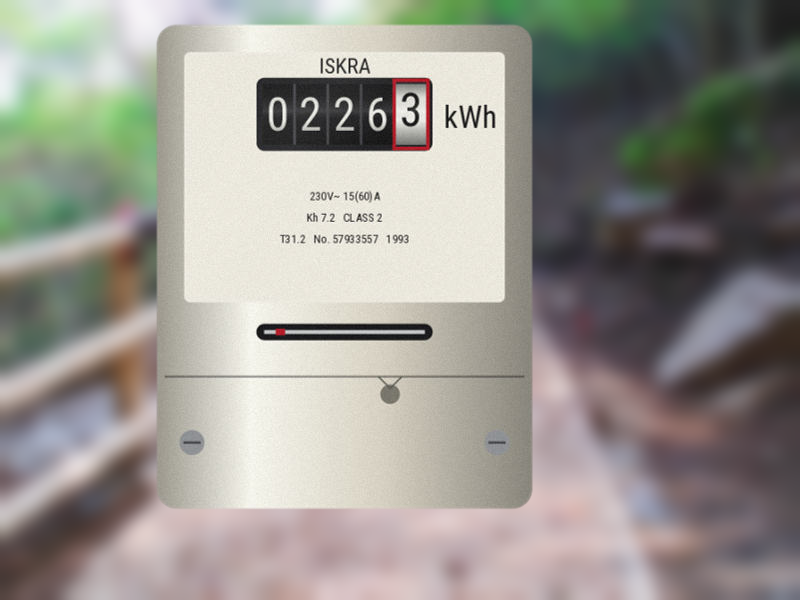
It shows kWh 226.3
